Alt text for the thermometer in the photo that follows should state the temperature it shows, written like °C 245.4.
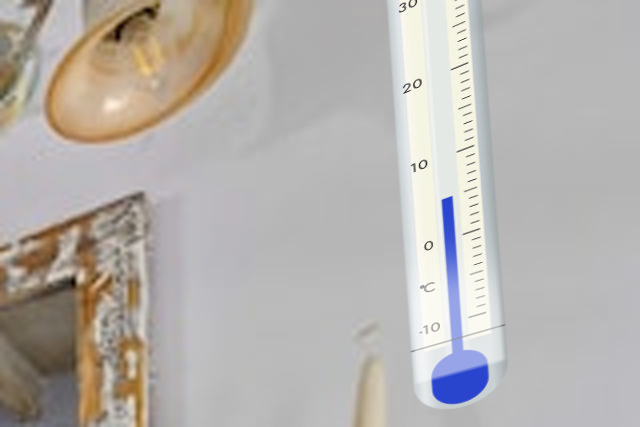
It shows °C 5
